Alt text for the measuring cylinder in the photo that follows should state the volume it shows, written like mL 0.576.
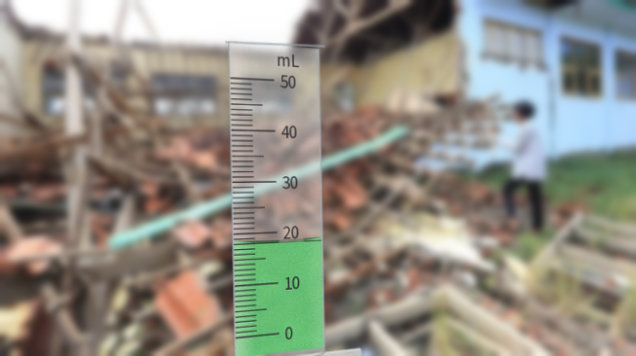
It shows mL 18
